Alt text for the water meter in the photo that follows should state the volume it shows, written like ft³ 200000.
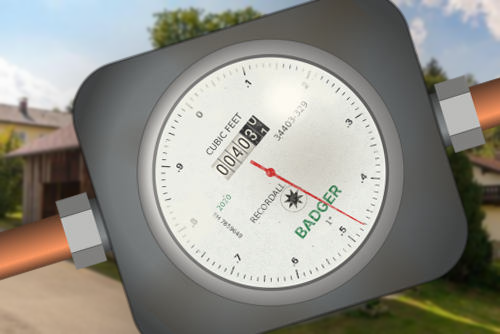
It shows ft³ 4030.47
